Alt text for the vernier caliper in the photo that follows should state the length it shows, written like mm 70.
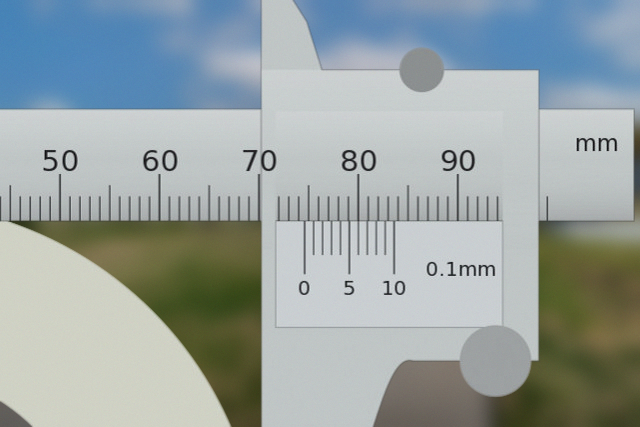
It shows mm 74.6
